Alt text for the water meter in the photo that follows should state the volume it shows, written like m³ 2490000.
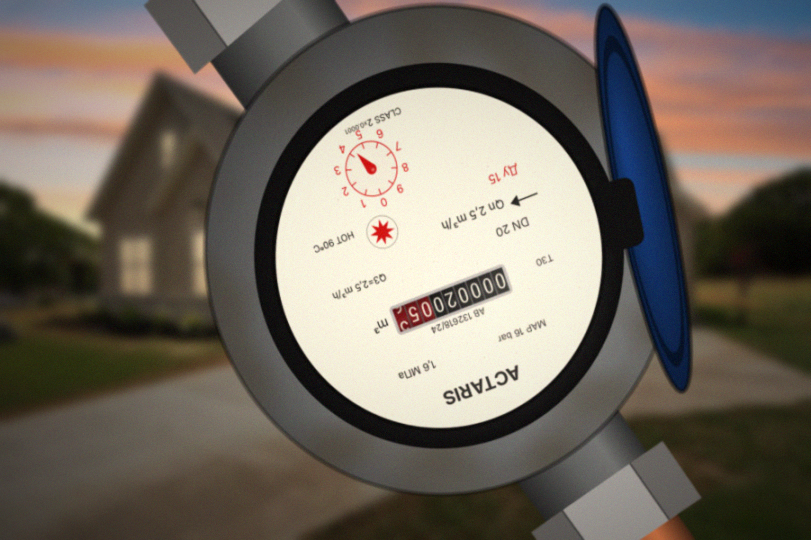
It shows m³ 20.0554
